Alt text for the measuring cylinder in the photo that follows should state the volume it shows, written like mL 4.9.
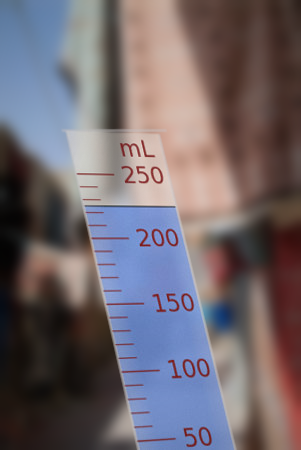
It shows mL 225
